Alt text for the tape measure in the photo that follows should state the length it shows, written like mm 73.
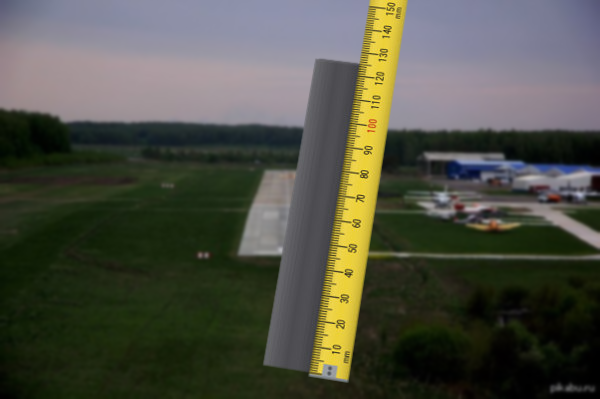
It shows mm 125
